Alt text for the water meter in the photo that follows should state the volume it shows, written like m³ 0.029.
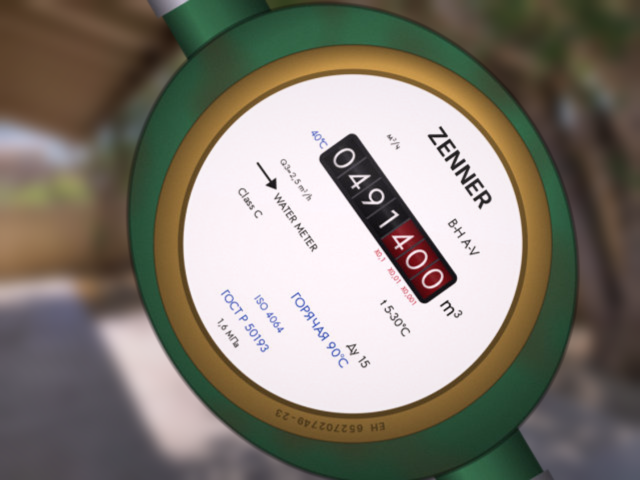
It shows m³ 491.400
